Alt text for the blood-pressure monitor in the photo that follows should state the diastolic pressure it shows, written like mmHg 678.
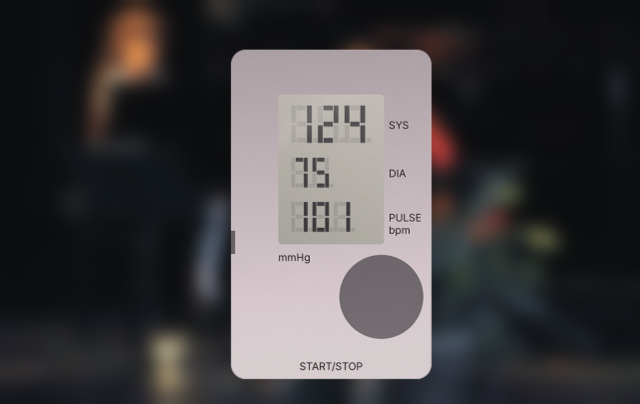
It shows mmHg 75
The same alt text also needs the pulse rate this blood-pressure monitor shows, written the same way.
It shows bpm 101
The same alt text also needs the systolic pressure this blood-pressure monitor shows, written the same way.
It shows mmHg 124
